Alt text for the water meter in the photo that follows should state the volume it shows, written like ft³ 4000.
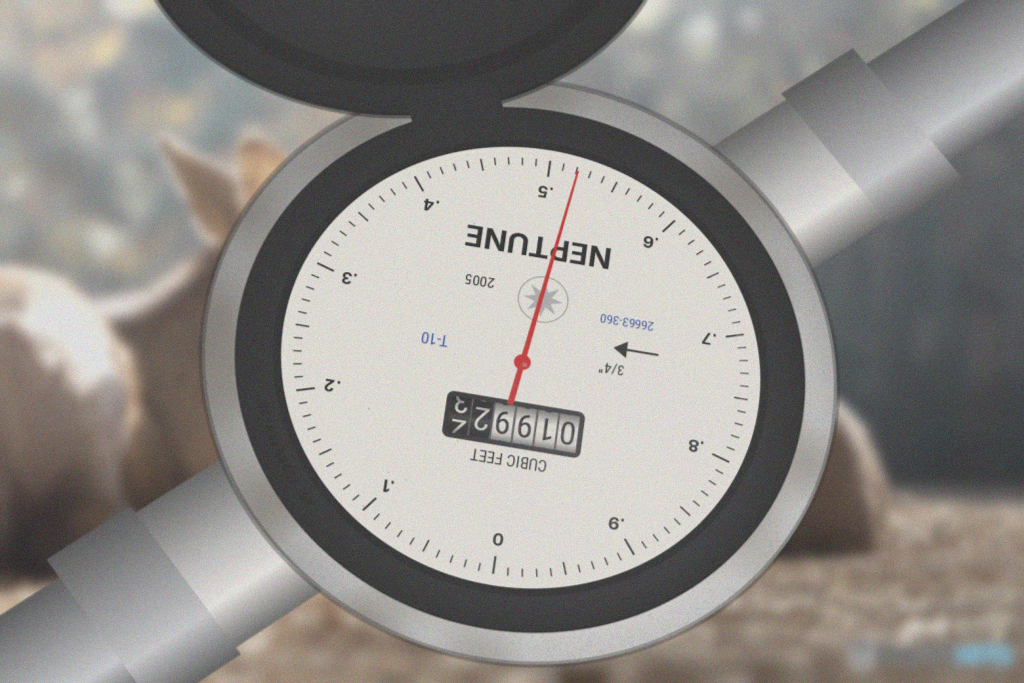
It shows ft³ 19922.52
